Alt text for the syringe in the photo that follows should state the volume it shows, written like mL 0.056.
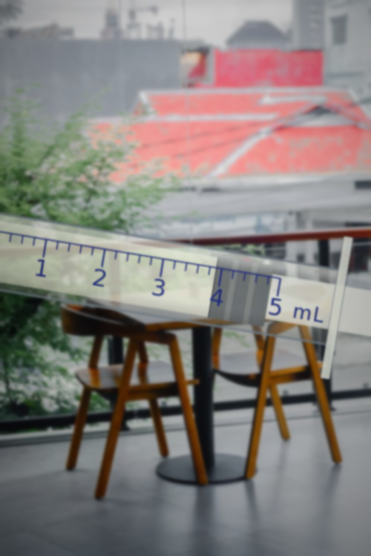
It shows mL 3.9
